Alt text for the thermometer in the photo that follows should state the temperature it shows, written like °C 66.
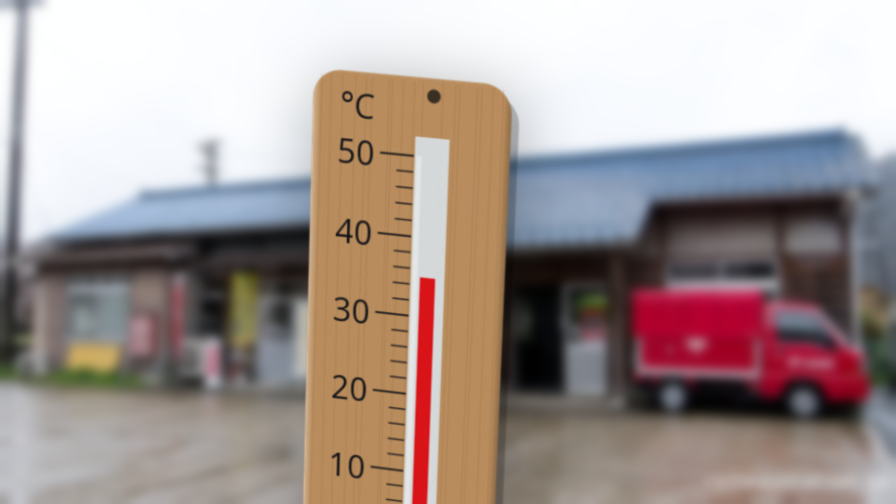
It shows °C 35
